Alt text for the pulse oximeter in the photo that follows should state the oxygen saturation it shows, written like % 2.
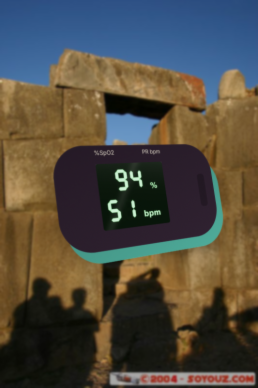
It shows % 94
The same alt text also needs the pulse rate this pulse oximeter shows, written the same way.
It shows bpm 51
